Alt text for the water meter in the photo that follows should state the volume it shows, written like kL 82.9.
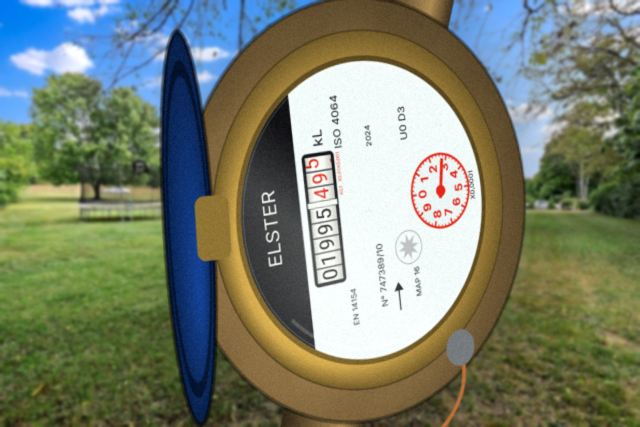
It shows kL 1995.4952
